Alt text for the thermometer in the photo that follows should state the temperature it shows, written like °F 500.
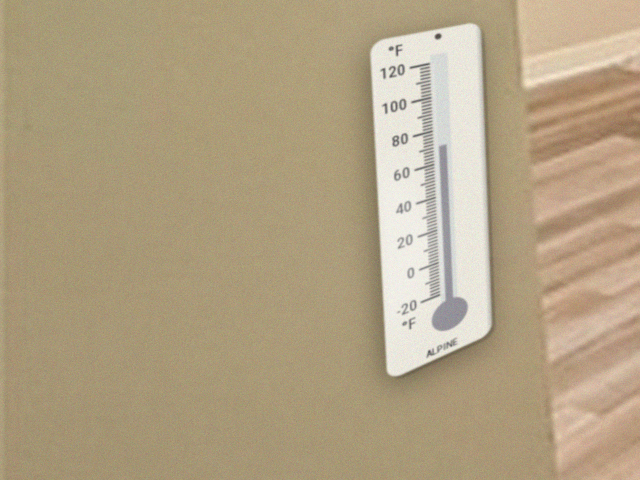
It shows °F 70
